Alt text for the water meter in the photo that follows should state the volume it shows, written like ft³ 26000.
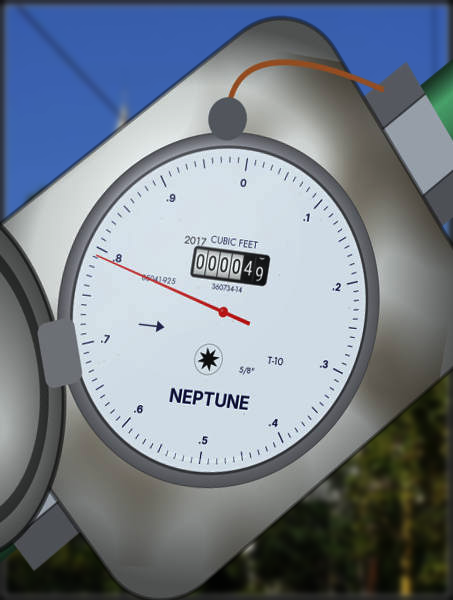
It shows ft³ 48.79
